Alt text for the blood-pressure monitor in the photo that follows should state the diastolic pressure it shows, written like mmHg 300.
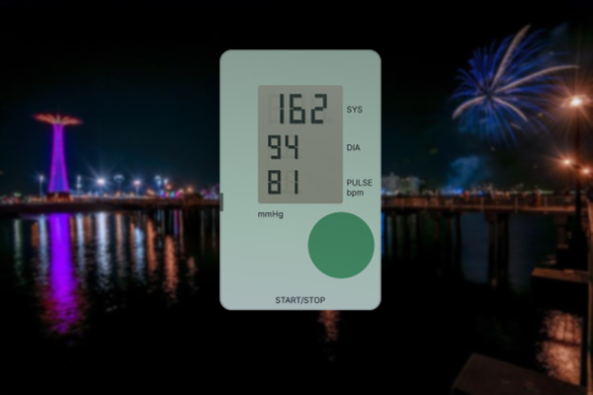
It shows mmHg 94
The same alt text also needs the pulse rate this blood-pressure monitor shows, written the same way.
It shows bpm 81
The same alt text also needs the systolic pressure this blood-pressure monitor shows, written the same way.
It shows mmHg 162
